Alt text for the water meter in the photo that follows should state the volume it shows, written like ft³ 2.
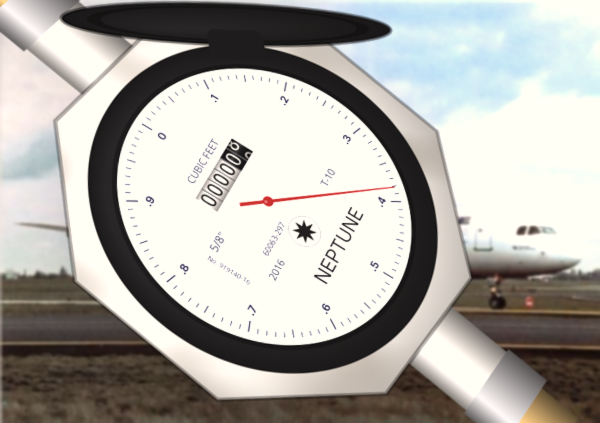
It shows ft³ 8.38
